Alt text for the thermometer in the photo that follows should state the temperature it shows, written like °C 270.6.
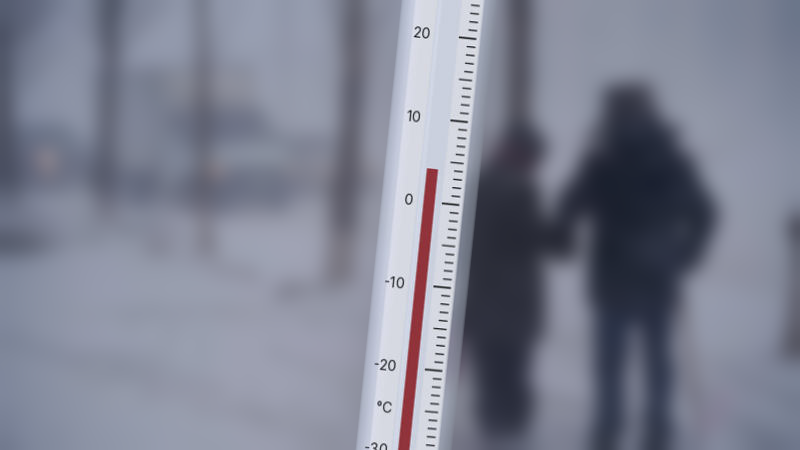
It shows °C 4
